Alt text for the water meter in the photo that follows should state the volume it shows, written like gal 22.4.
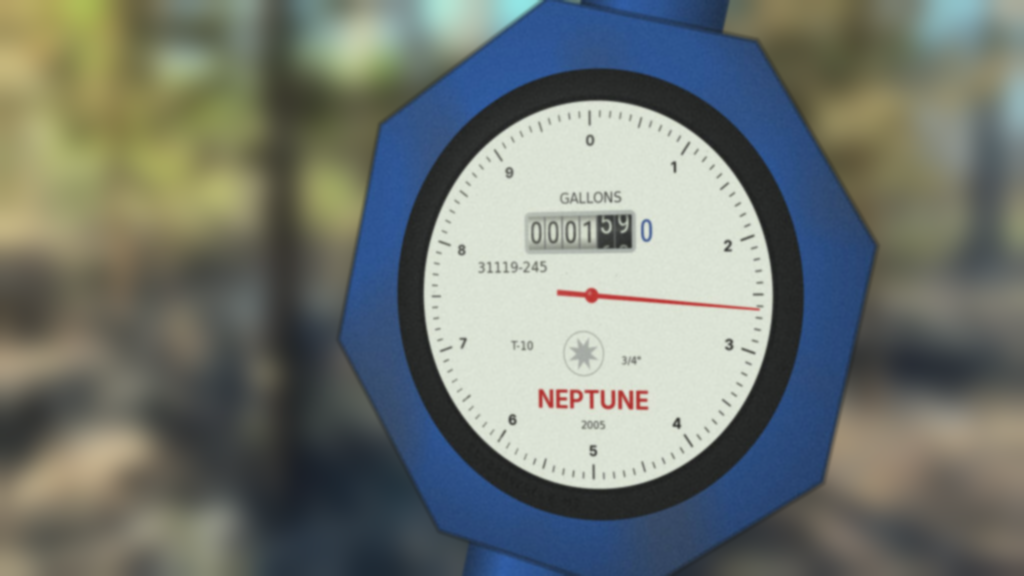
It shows gal 1592.6
